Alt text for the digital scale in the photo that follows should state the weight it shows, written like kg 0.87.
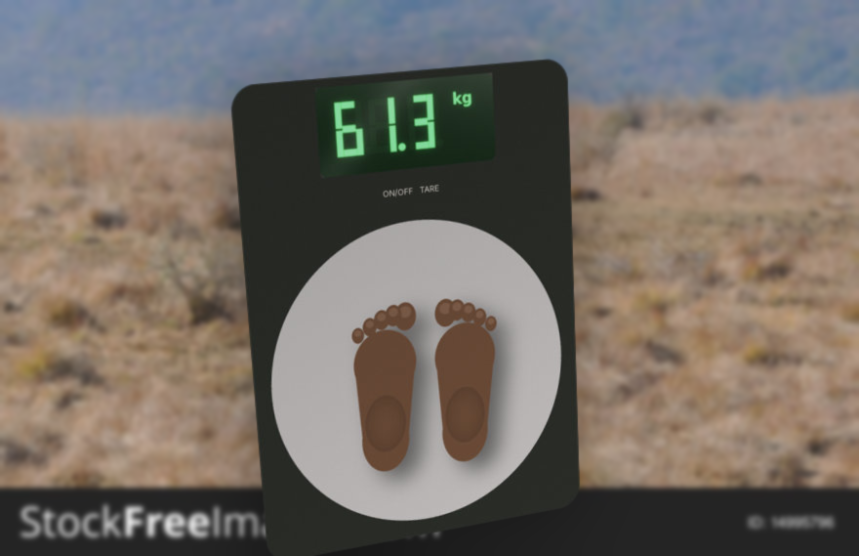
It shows kg 61.3
